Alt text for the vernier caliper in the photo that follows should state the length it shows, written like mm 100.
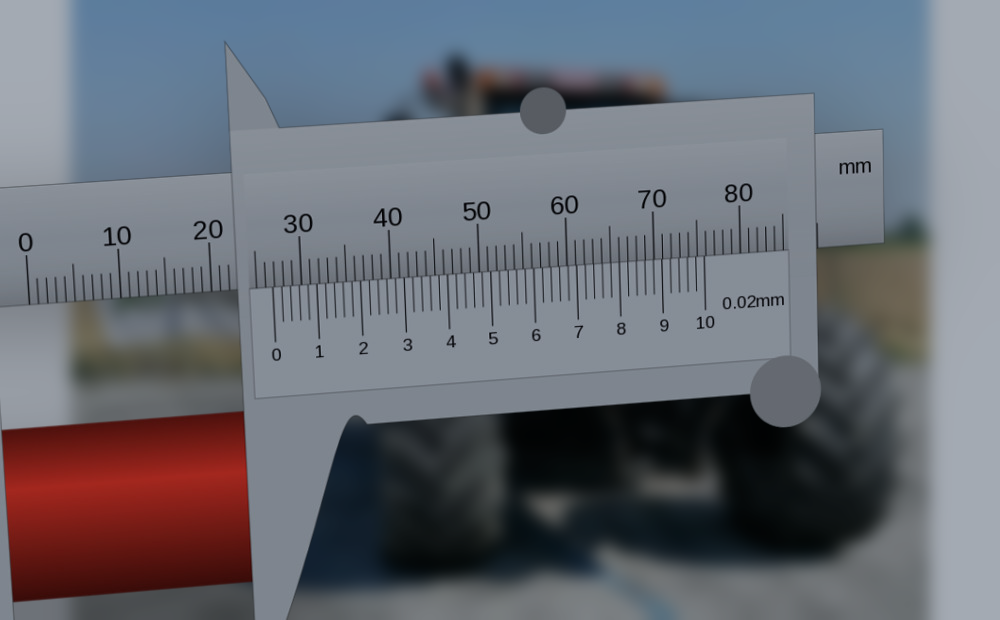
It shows mm 26.8
